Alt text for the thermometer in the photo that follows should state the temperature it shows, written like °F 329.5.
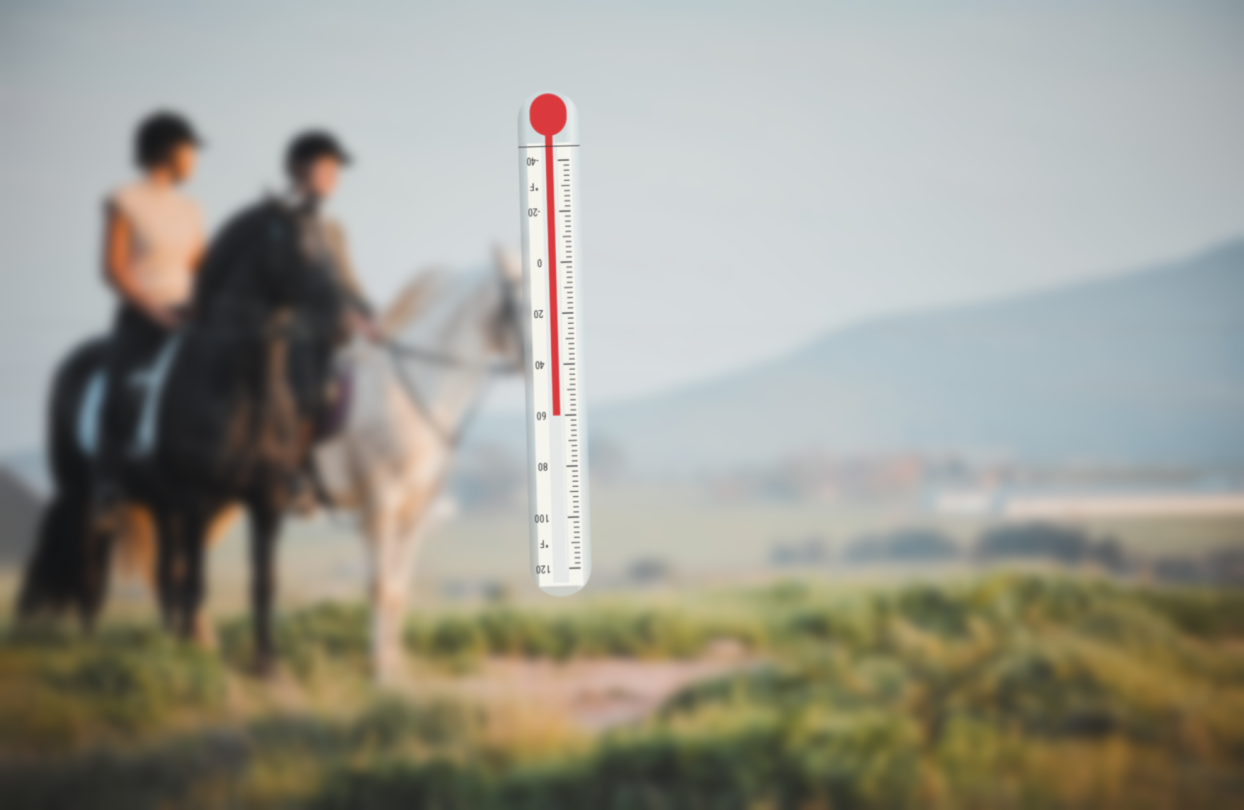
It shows °F 60
